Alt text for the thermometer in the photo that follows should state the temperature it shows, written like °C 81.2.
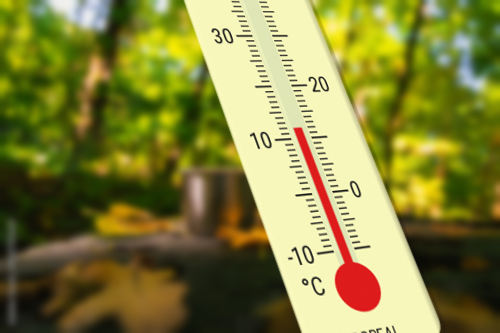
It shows °C 12
